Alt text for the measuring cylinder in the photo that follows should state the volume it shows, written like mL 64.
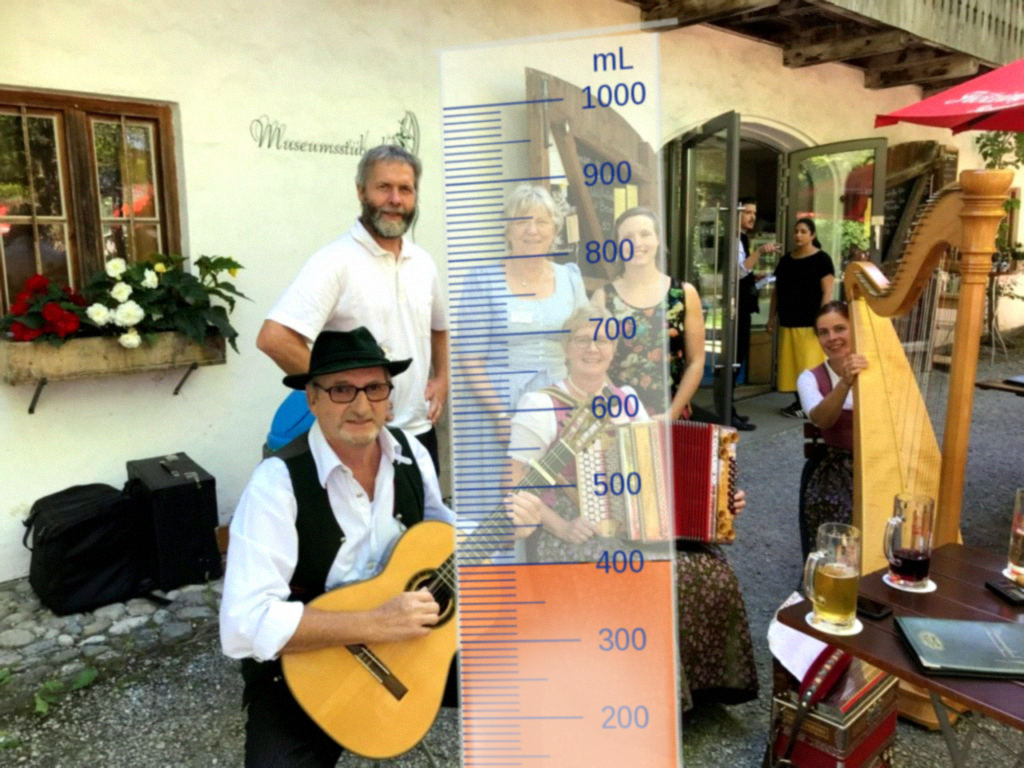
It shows mL 400
